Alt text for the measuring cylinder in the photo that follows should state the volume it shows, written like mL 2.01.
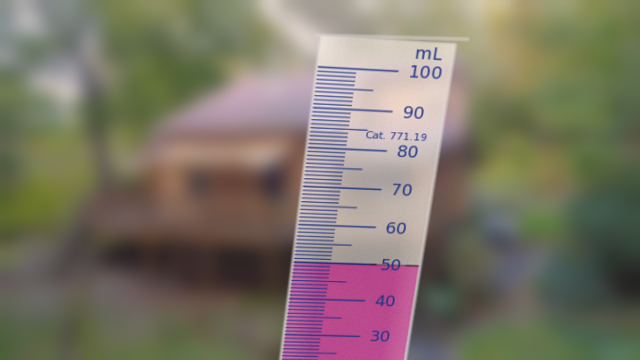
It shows mL 50
